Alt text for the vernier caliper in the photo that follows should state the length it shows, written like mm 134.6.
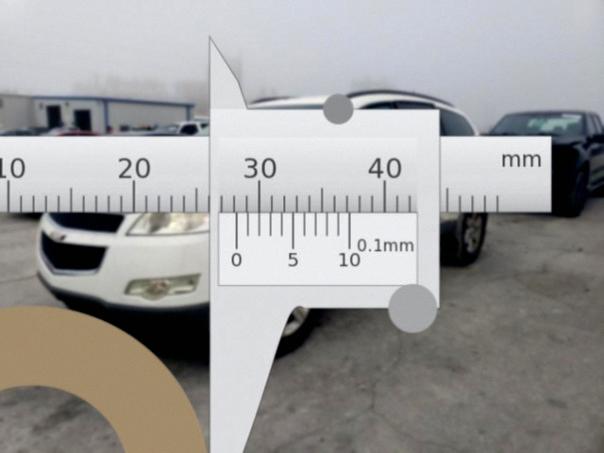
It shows mm 28.2
